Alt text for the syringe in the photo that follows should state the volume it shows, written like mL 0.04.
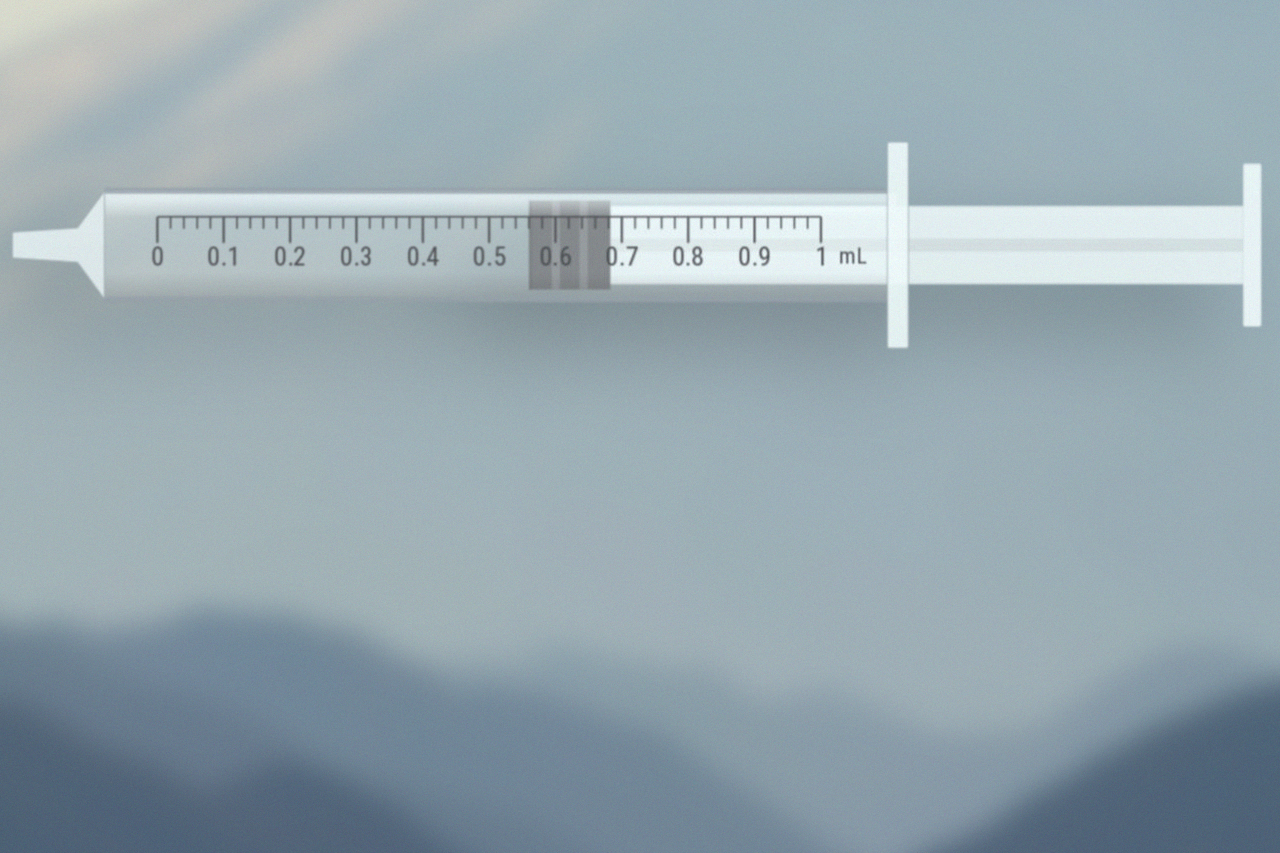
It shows mL 0.56
